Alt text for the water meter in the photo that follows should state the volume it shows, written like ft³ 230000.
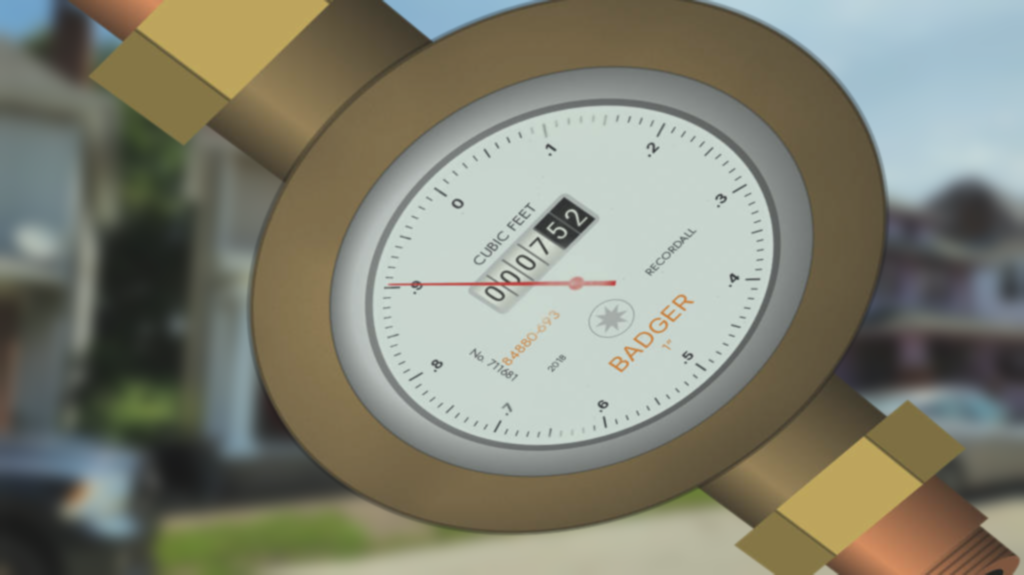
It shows ft³ 751.90
